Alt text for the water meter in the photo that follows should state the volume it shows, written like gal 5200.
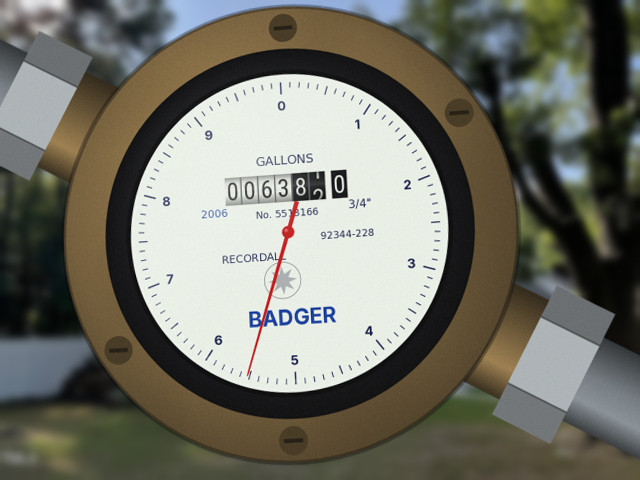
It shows gal 63815.5
